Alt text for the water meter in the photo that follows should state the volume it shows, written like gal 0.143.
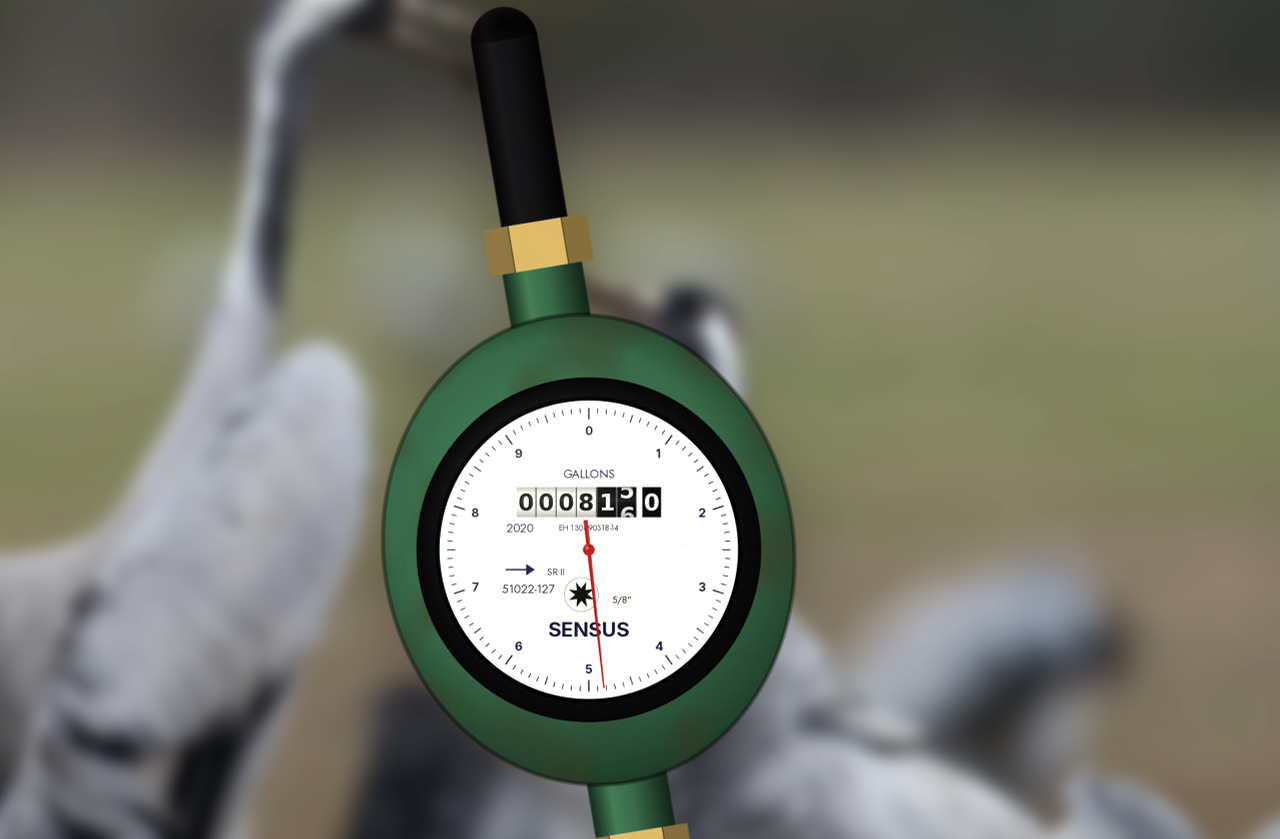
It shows gal 8154.8
